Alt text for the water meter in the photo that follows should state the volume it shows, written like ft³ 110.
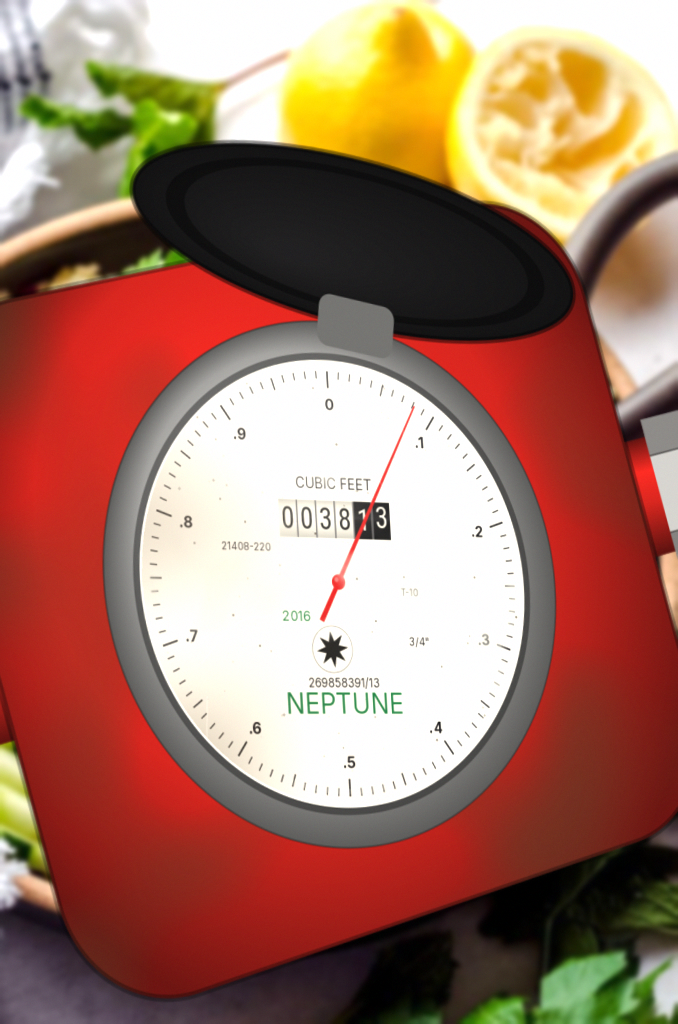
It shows ft³ 3813.08
